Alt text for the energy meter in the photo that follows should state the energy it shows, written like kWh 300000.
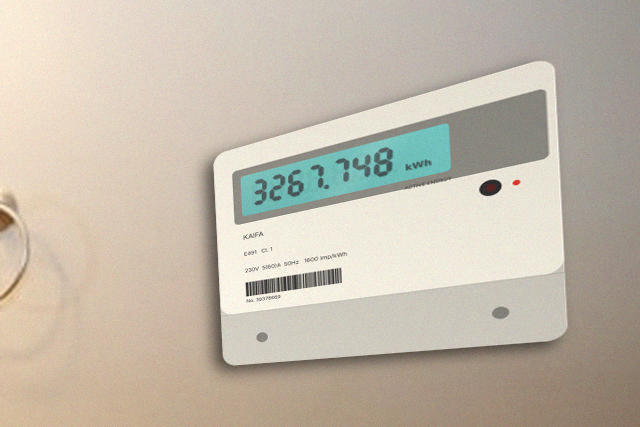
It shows kWh 3267.748
